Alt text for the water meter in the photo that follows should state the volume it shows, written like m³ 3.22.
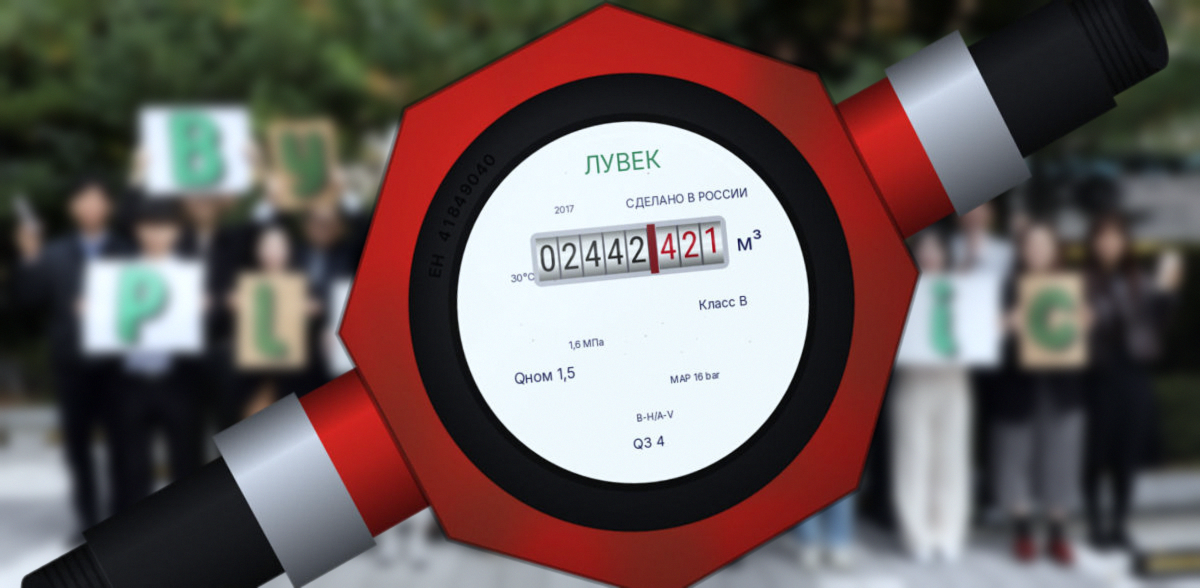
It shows m³ 2442.421
